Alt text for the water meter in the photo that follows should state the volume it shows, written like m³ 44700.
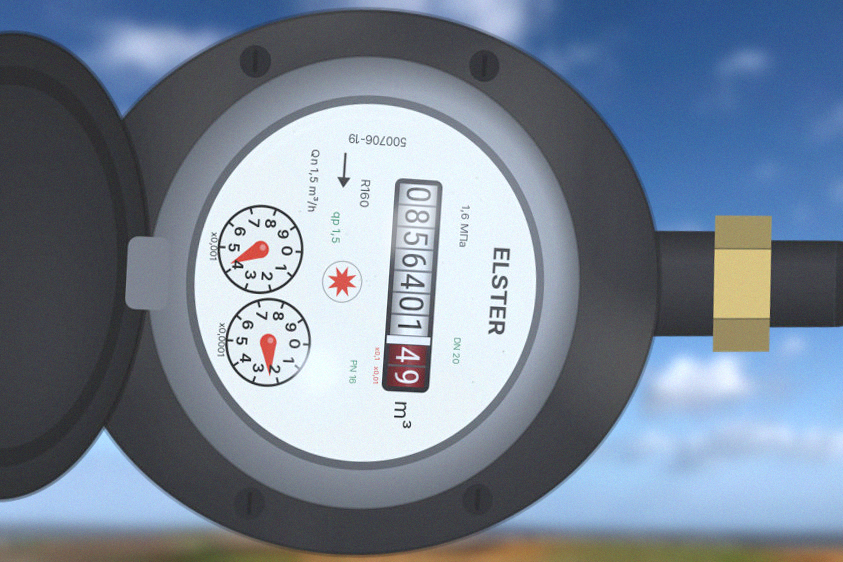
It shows m³ 856401.4942
